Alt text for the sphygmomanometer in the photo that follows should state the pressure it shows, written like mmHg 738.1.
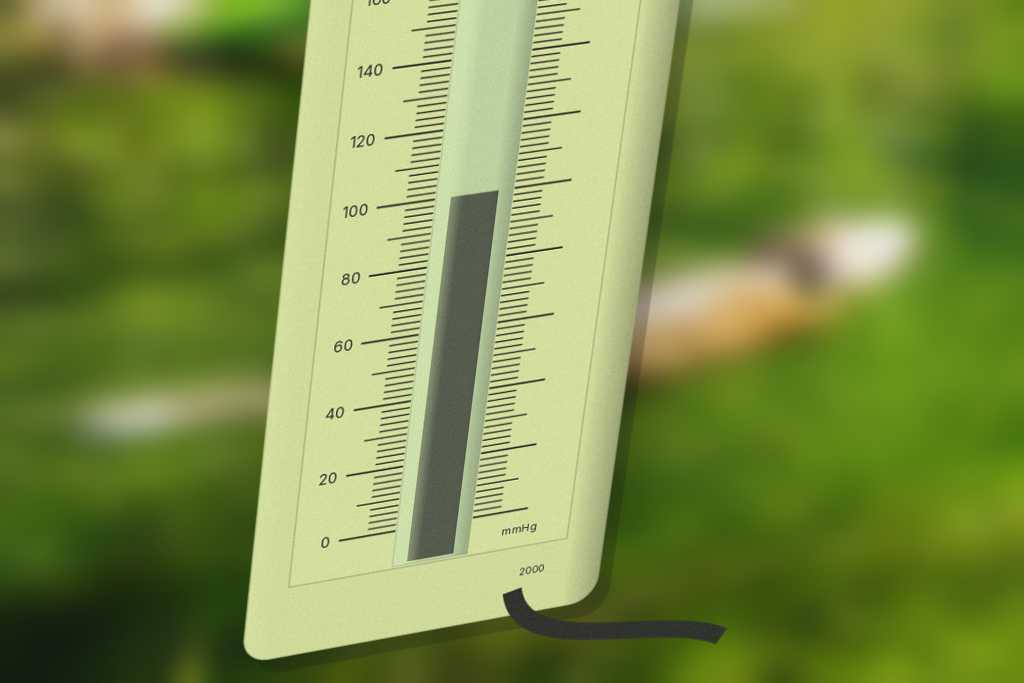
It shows mmHg 100
